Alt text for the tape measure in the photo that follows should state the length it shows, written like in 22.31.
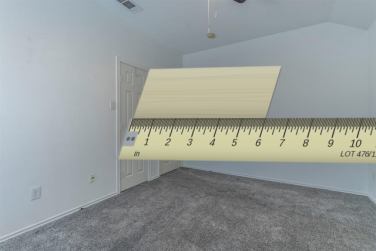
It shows in 6
